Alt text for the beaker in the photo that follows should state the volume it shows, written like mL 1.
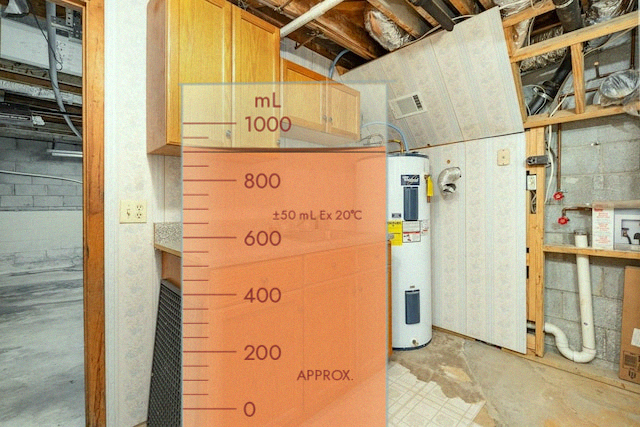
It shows mL 900
